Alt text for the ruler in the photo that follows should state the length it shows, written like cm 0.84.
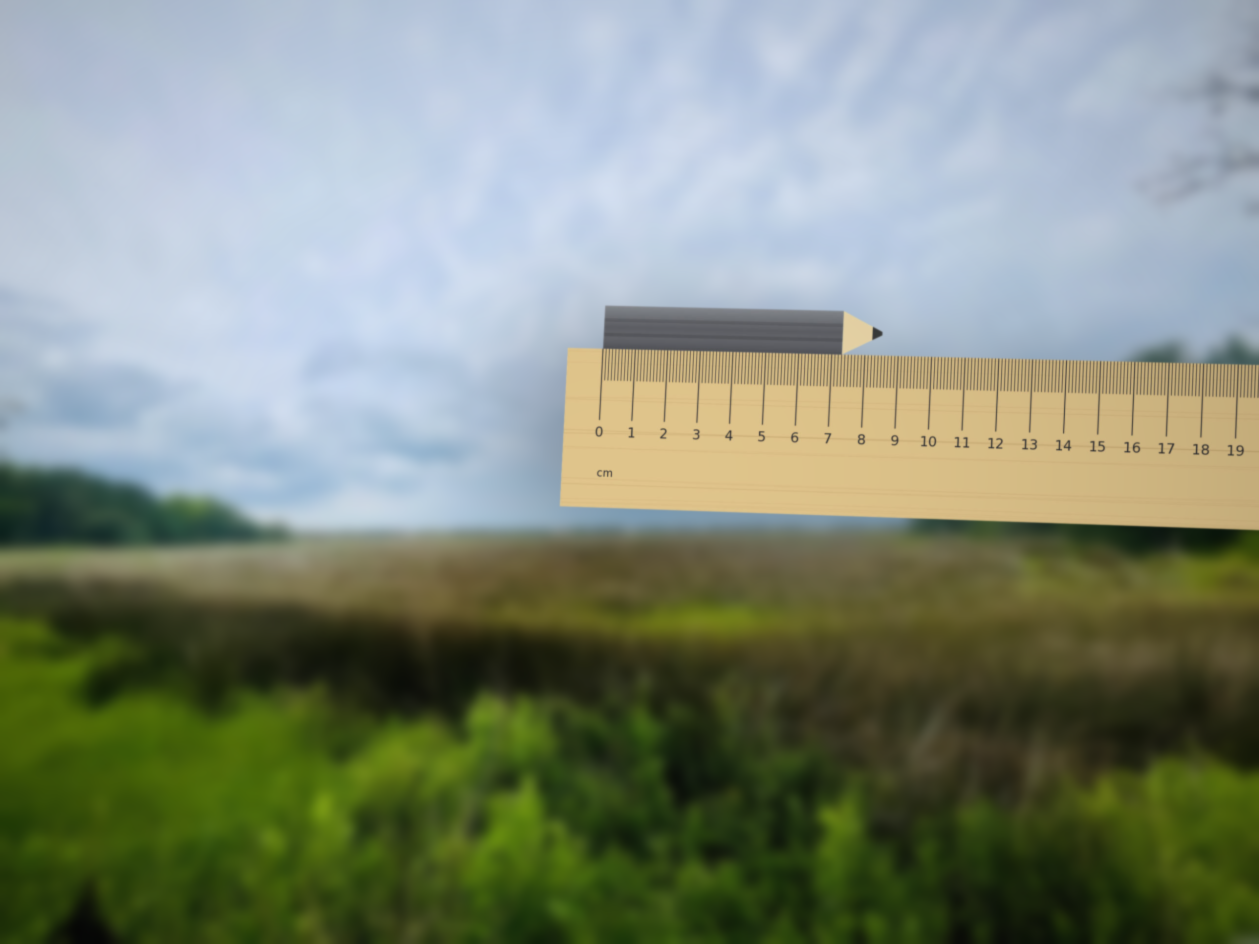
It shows cm 8.5
